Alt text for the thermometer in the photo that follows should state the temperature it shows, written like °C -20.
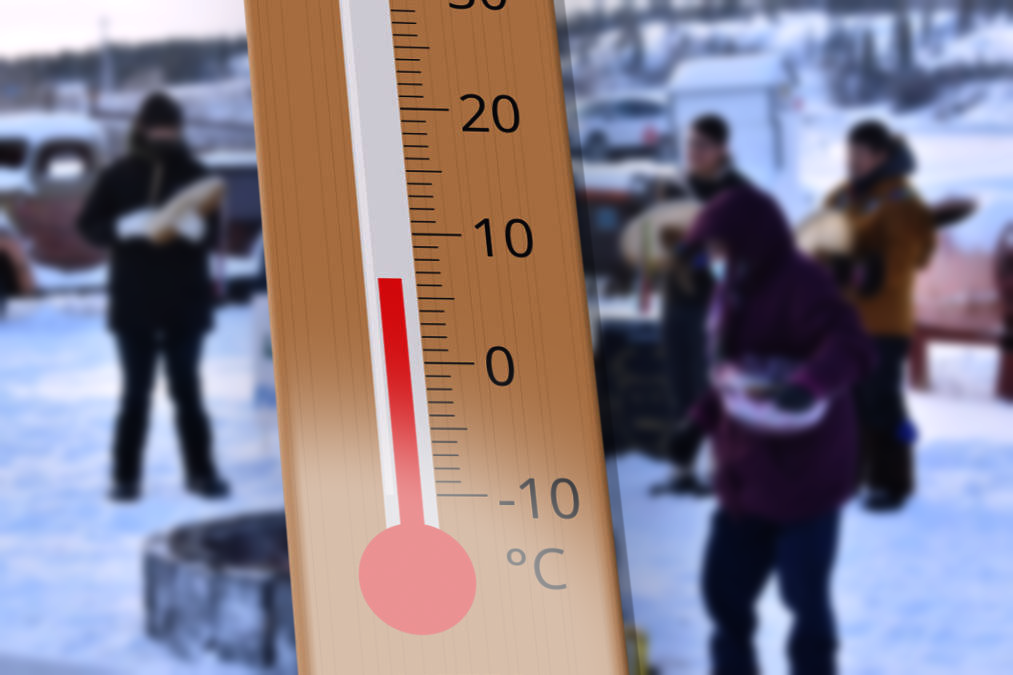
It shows °C 6.5
